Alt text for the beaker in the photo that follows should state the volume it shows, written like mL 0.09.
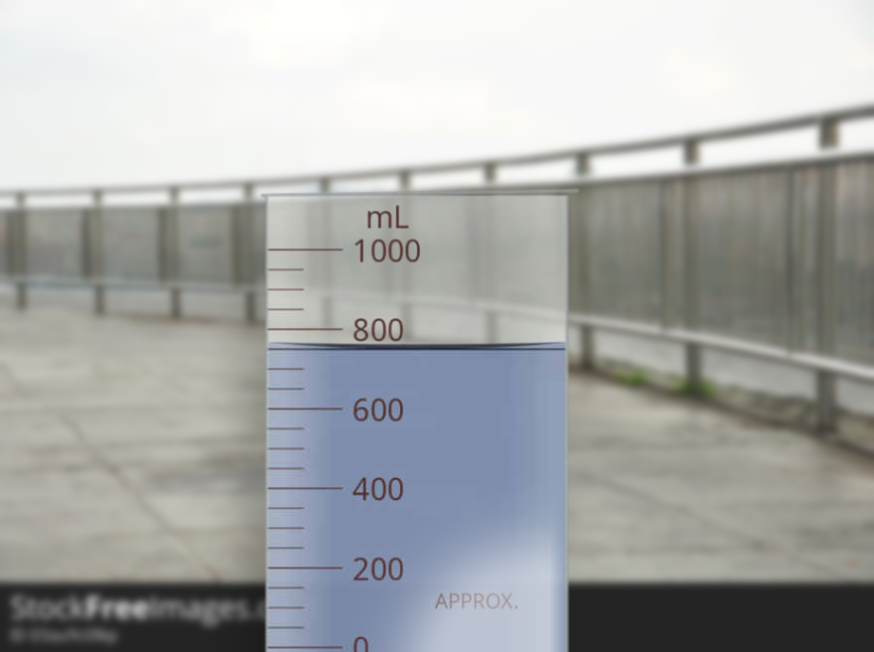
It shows mL 750
